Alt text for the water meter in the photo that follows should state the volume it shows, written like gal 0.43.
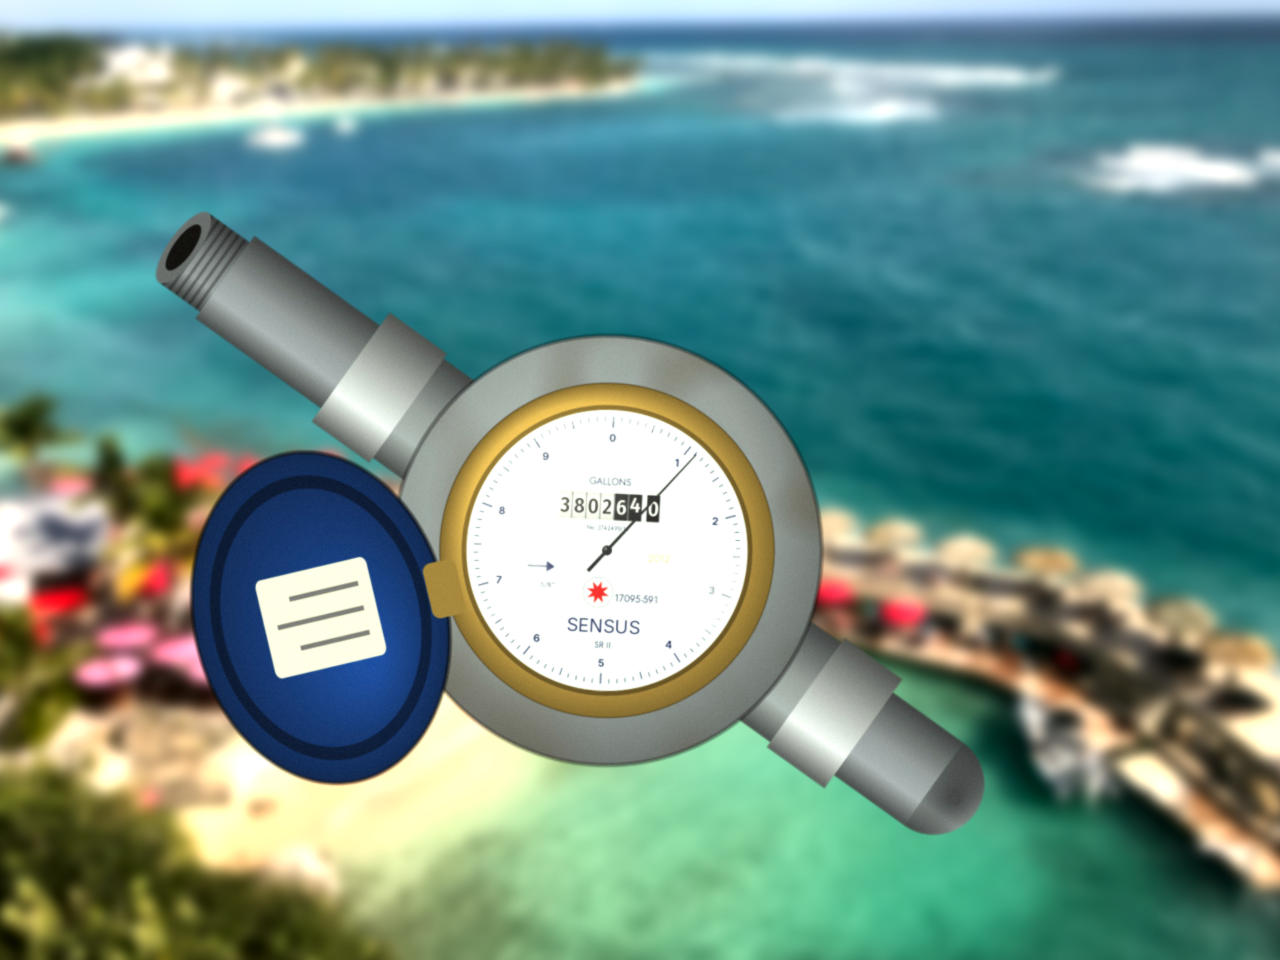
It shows gal 3802641.1
